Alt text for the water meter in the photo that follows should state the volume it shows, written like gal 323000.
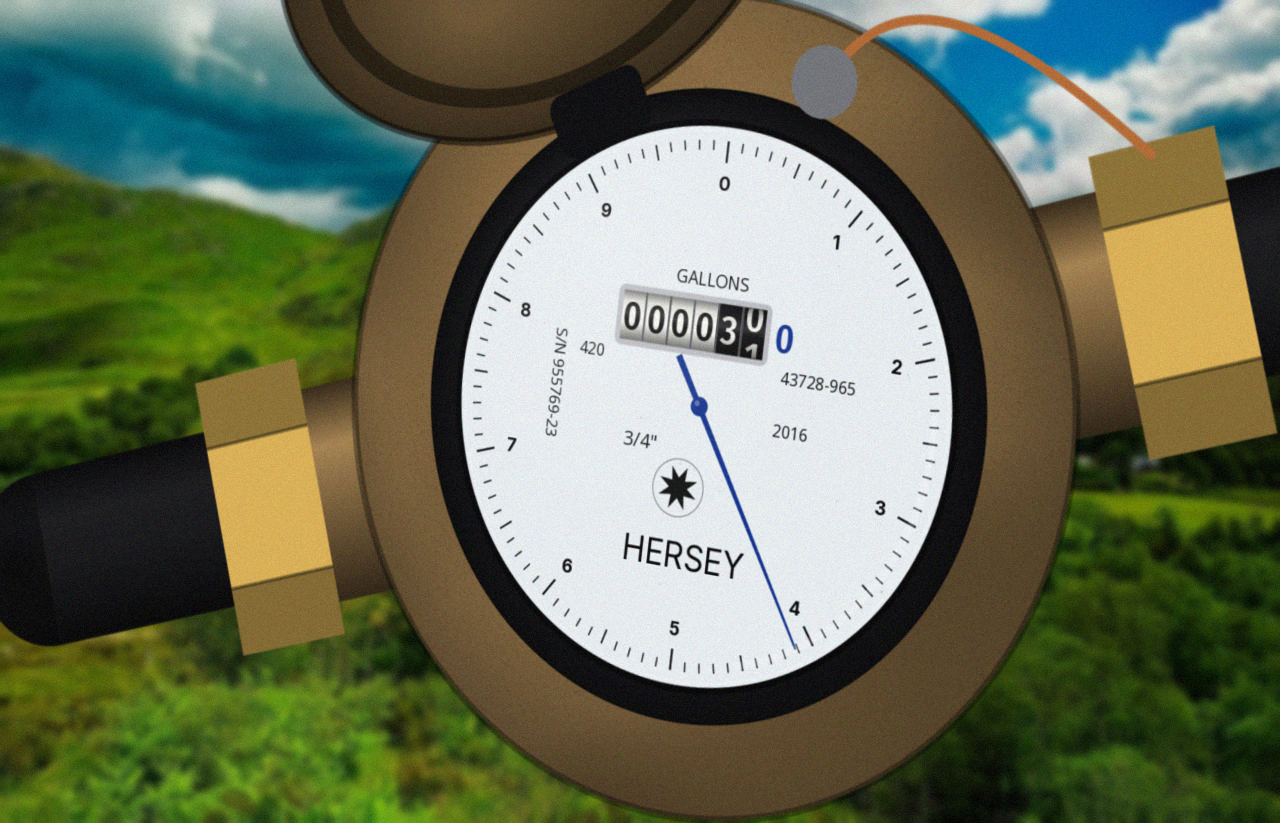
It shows gal 304.1
